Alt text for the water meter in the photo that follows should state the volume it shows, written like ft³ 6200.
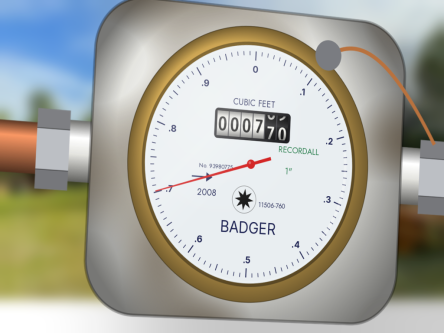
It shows ft³ 769.70
